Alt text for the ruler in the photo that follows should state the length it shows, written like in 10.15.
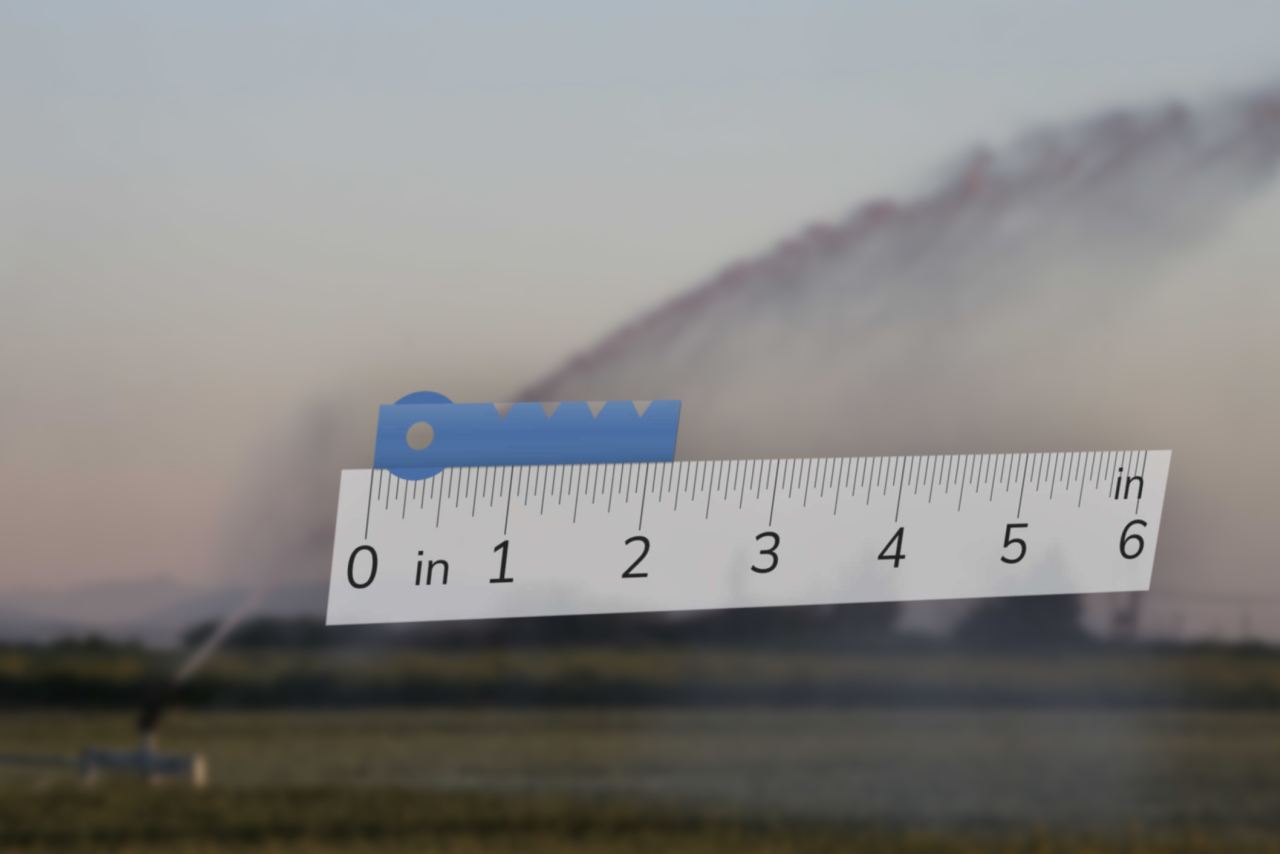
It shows in 2.1875
